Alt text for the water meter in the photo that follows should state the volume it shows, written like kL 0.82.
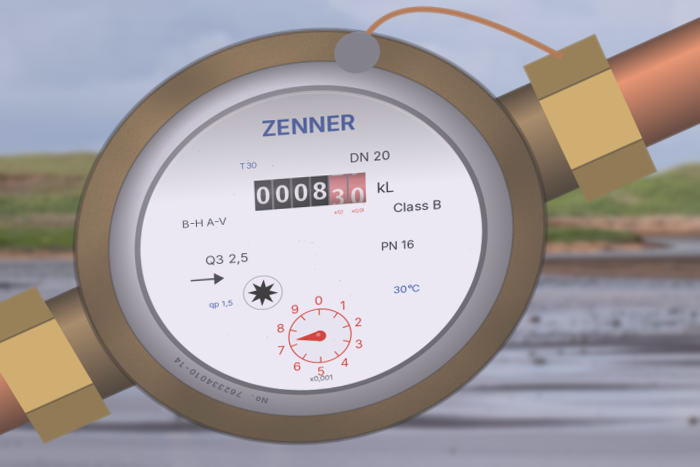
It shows kL 8.297
